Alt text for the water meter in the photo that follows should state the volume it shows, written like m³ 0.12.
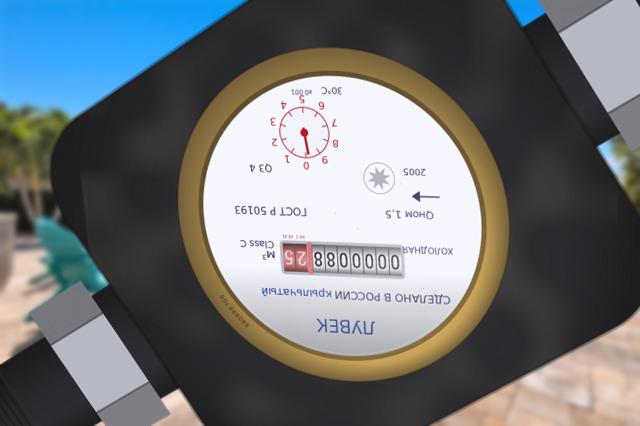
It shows m³ 88.249
